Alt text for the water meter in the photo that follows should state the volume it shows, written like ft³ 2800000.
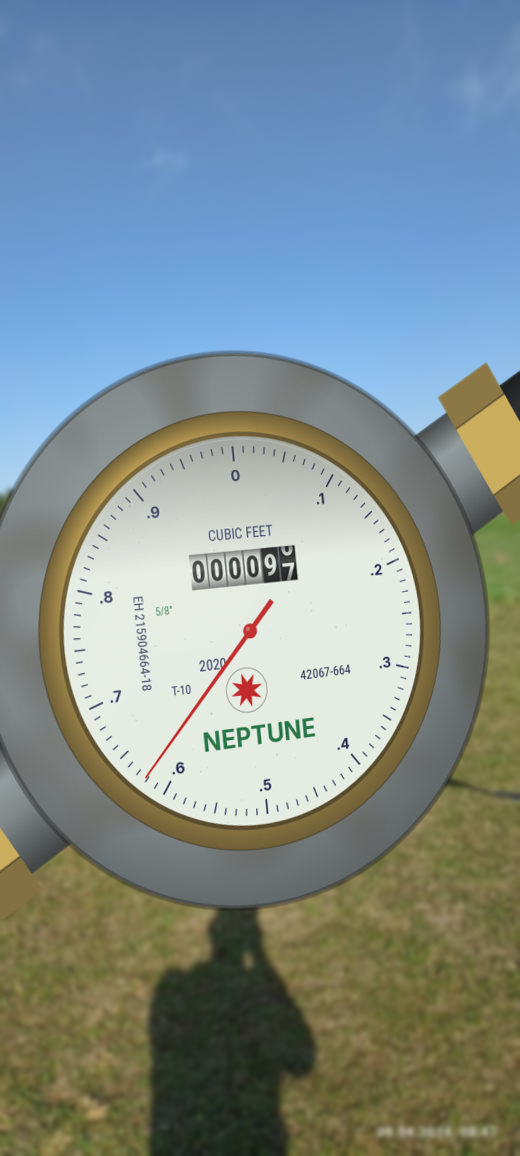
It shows ft³ 96.62
